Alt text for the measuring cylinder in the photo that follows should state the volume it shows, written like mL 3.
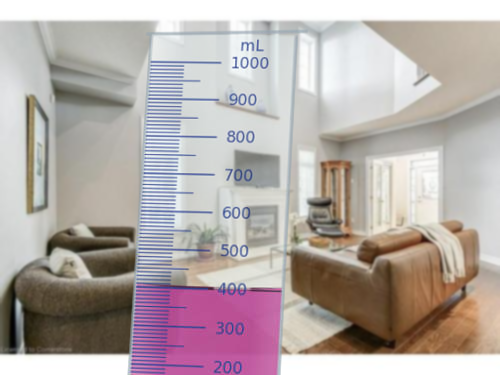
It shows mL 400
